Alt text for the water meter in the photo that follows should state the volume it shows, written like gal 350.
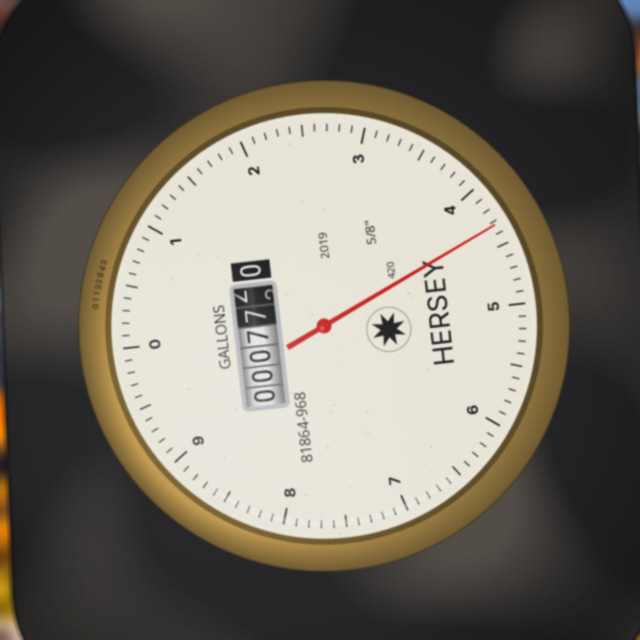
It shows gal 7724.3
